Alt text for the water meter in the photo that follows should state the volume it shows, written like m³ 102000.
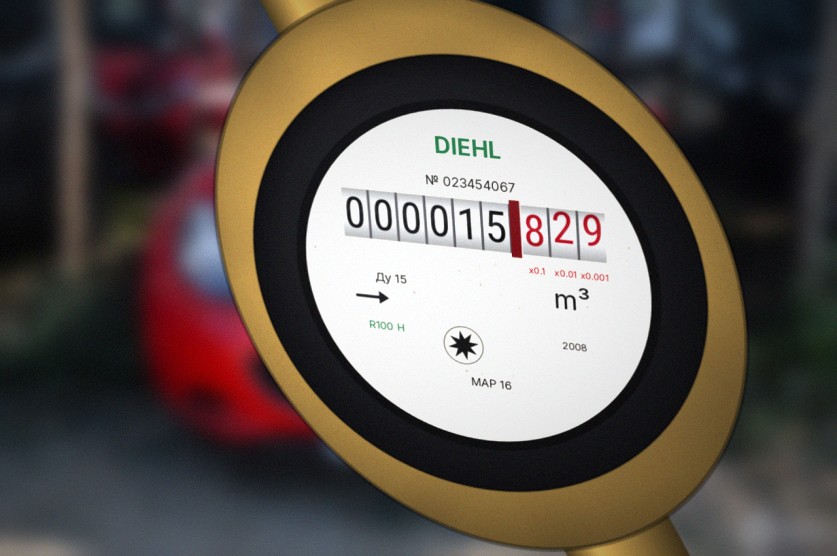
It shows m³ 15.829
